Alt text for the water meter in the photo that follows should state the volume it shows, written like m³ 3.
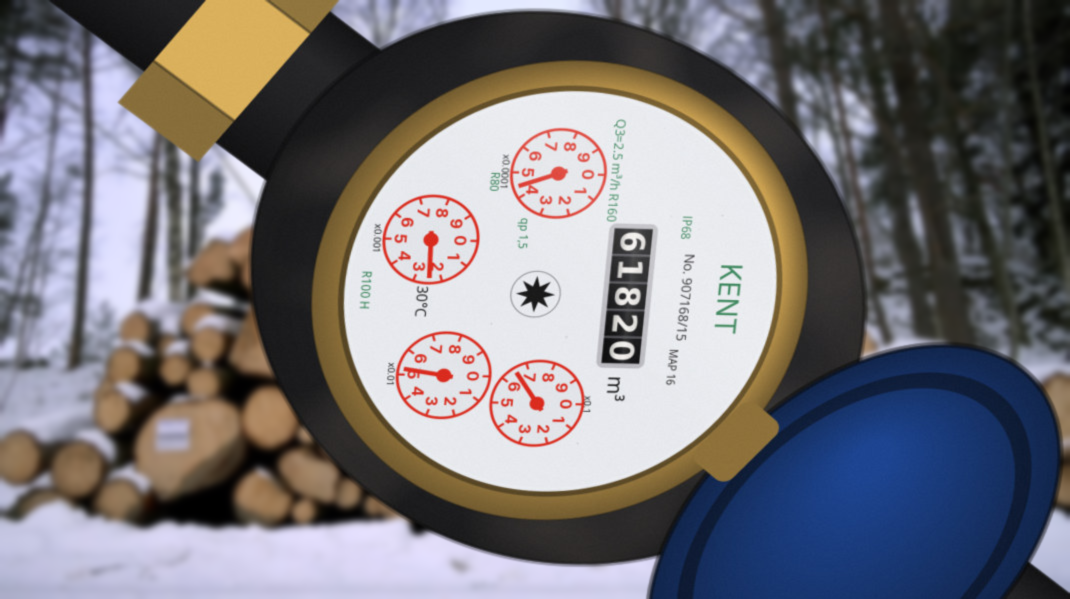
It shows m³ 61820.6524
